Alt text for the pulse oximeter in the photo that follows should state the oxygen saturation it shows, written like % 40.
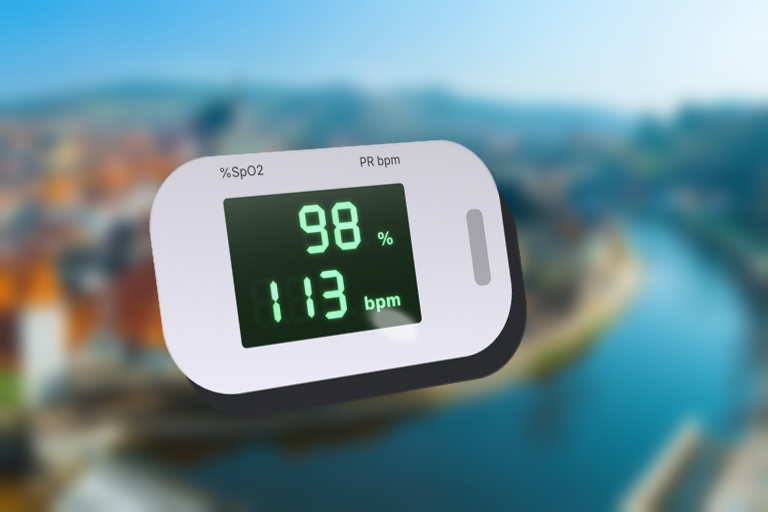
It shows % 98
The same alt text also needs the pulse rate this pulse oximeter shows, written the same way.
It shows bpm 113
